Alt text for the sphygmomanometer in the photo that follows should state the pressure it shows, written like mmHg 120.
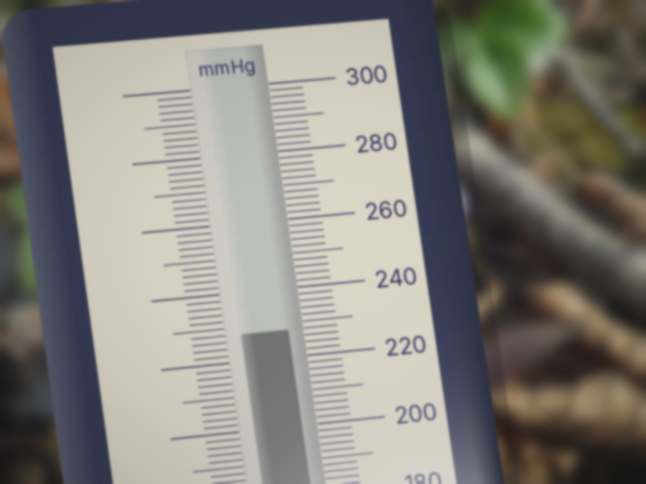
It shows mmHg 228
